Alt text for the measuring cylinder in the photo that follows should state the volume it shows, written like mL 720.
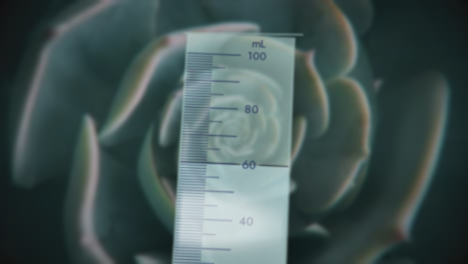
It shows mL 60
